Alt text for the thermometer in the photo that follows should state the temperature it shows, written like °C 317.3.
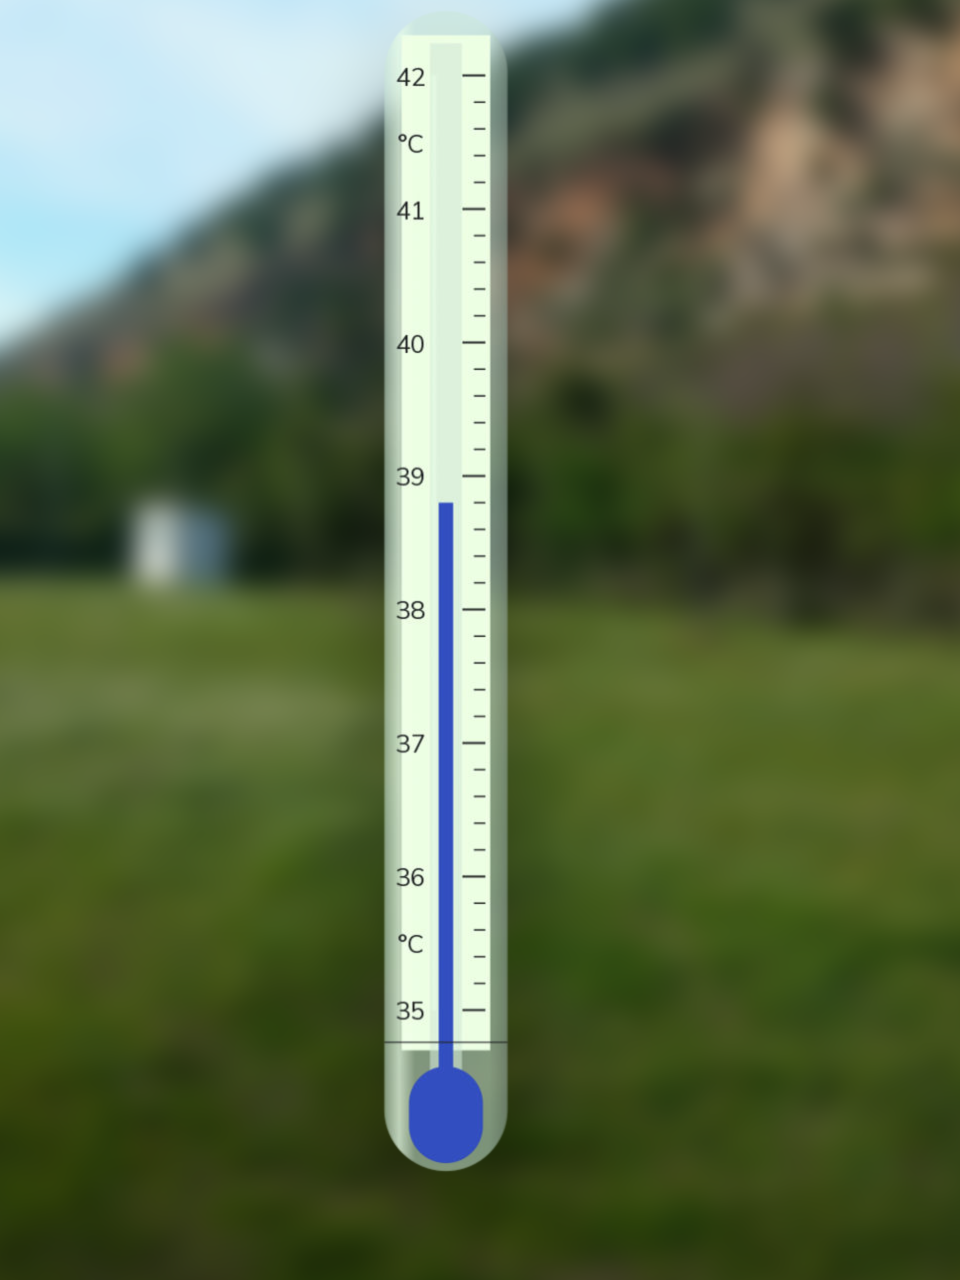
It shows °C 38.8
